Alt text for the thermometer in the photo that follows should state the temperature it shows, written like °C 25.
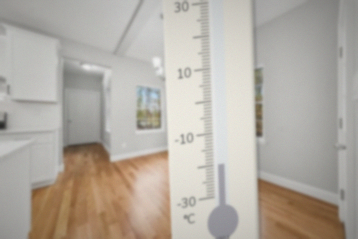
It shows °C -20
